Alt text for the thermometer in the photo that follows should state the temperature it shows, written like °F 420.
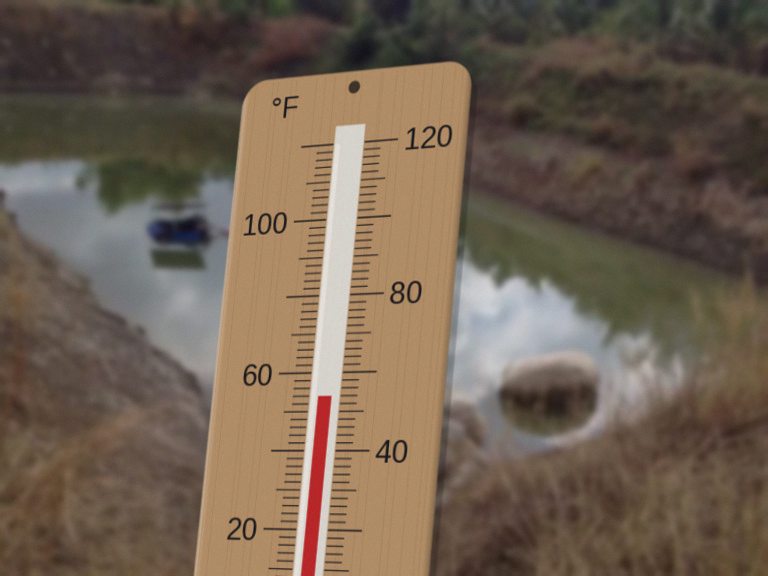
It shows °F 54
